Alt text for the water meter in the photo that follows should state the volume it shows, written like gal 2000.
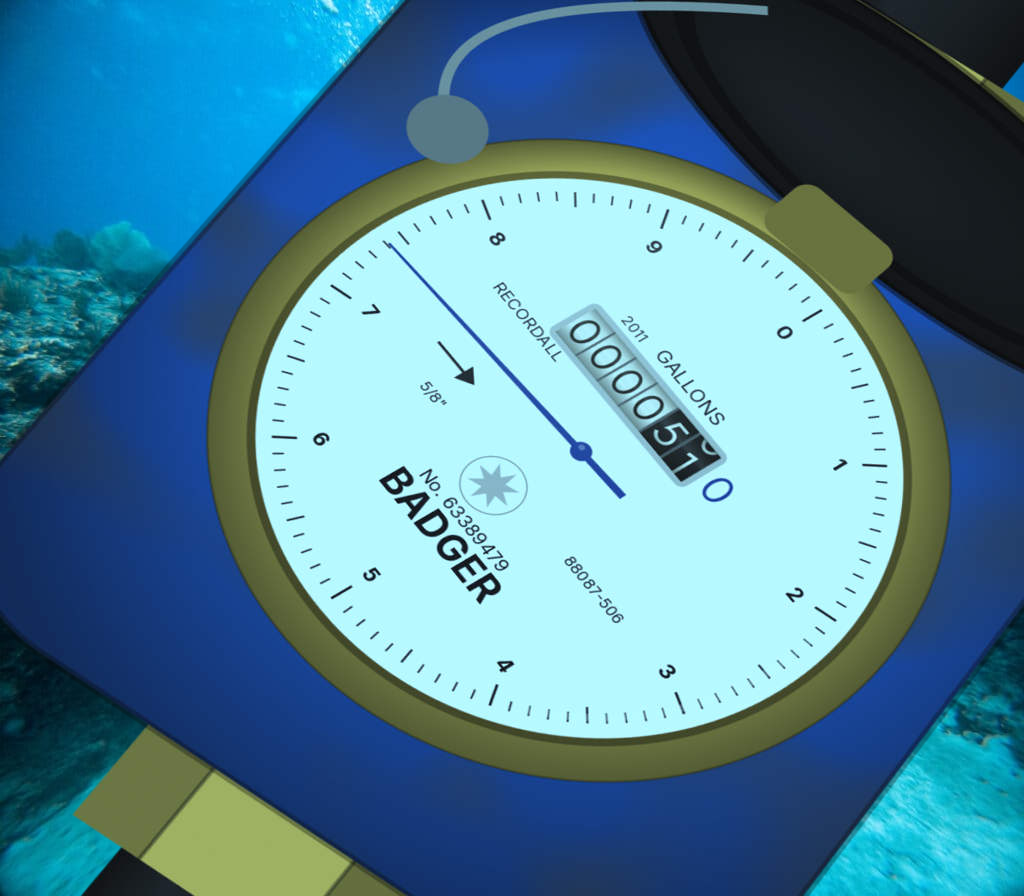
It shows gal 507.4
